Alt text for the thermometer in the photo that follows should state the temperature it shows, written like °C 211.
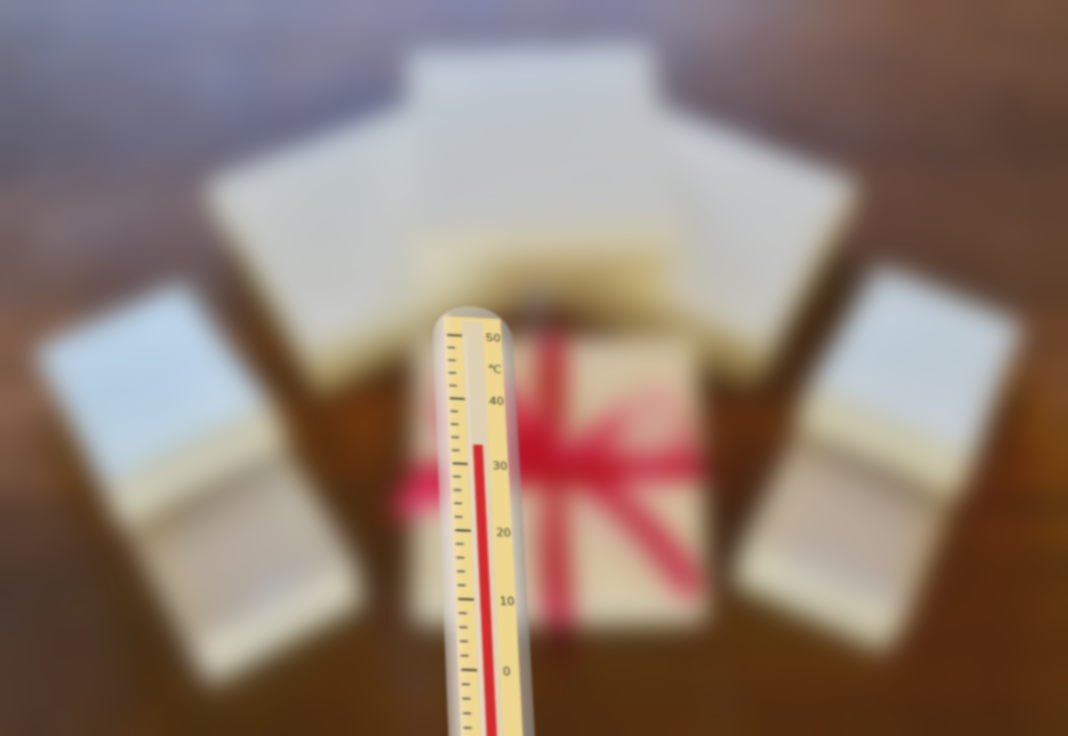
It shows °C 33
